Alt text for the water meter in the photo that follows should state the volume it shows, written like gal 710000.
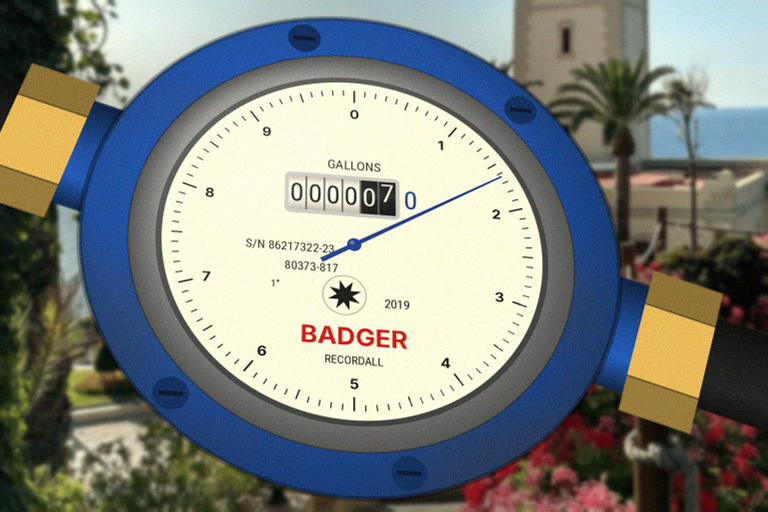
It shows gal 71.6
